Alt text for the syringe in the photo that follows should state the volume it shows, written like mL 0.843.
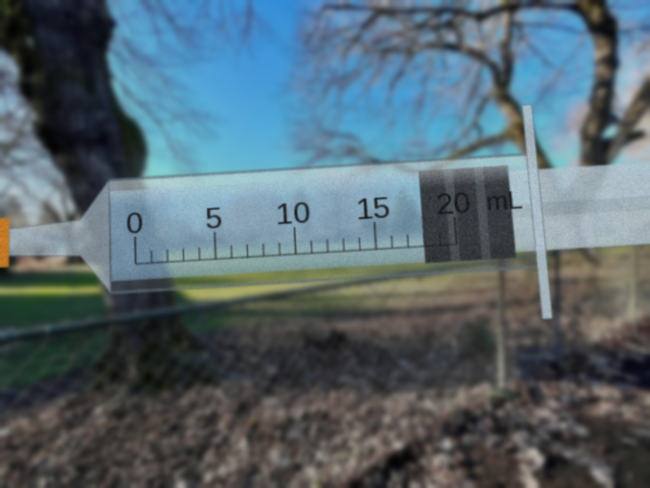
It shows mL 18
